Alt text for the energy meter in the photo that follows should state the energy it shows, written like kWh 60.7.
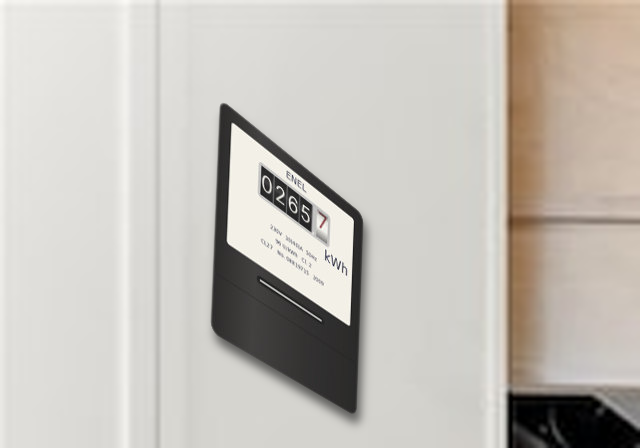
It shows kWh 265.7
